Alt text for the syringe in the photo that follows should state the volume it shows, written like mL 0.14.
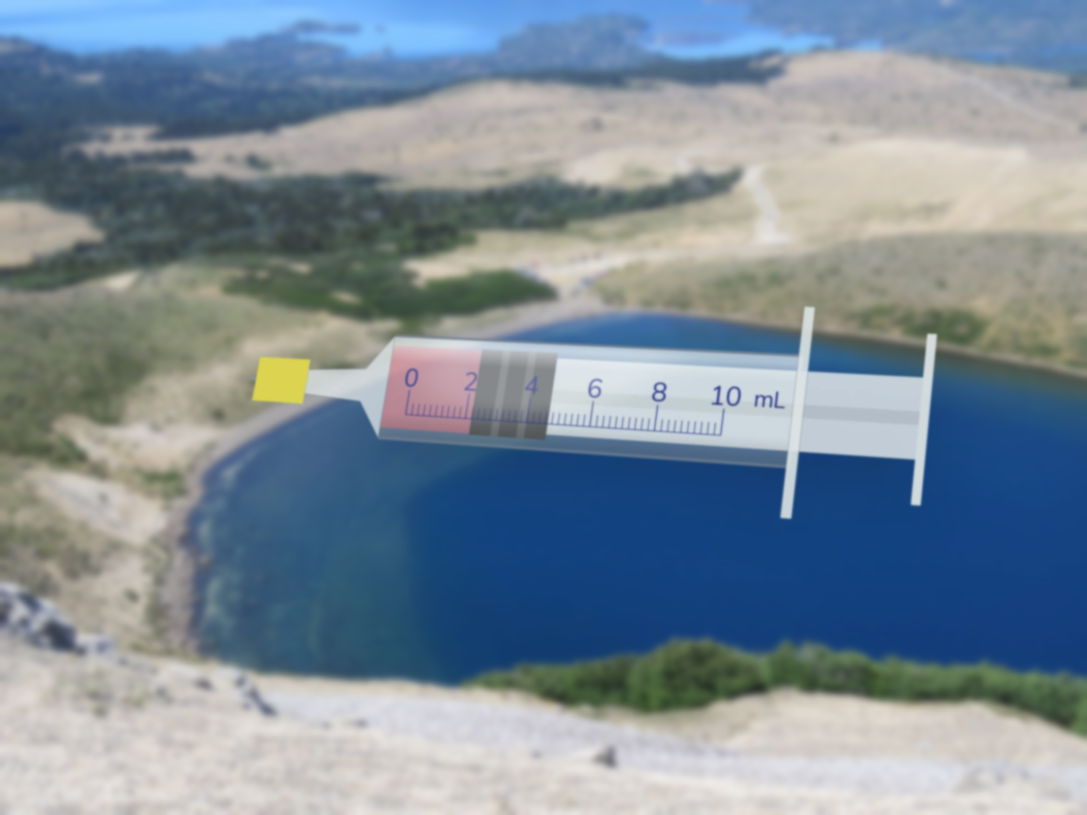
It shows mL 2.2
